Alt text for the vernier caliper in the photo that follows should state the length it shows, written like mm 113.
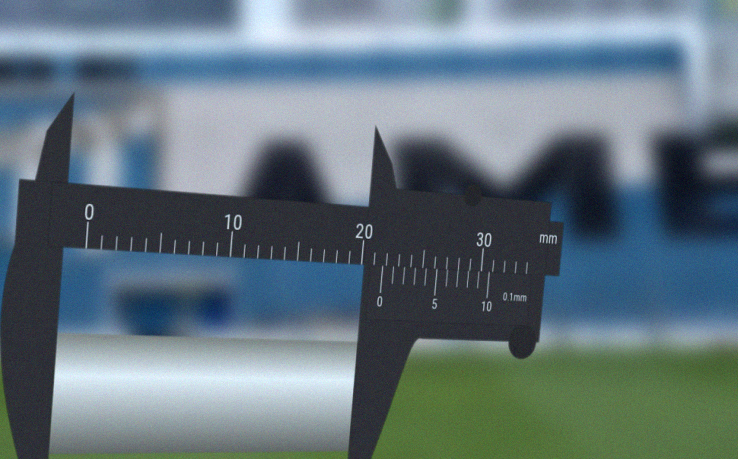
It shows mm 21.7
